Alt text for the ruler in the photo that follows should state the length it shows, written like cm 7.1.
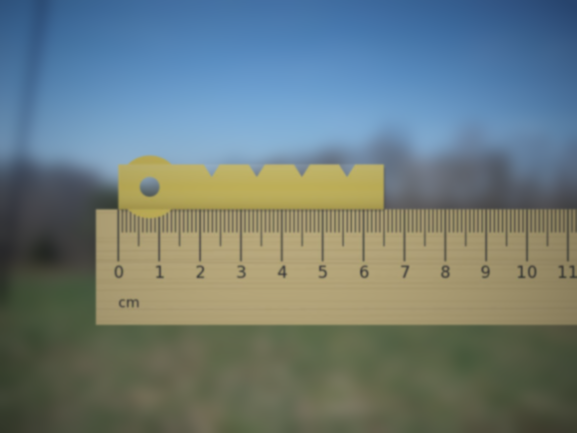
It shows cm 6.5
